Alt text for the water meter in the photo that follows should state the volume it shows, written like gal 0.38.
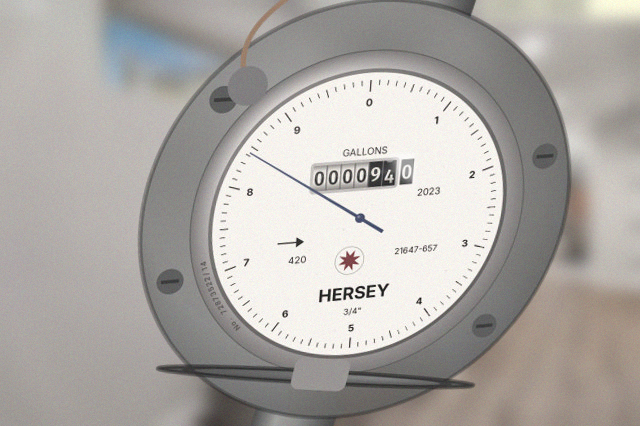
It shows gal 938.4
